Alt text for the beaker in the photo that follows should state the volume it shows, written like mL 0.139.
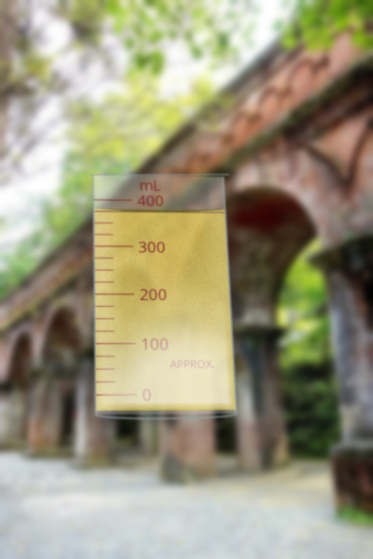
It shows mL 375
